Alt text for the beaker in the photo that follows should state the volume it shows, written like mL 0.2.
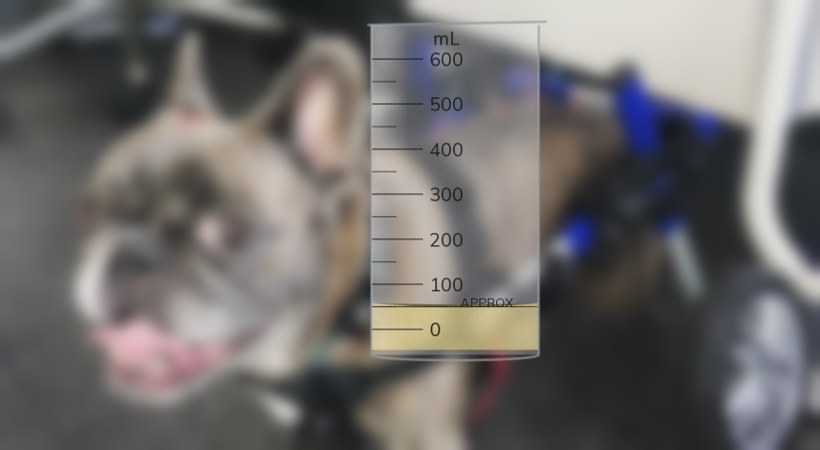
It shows mL 50
